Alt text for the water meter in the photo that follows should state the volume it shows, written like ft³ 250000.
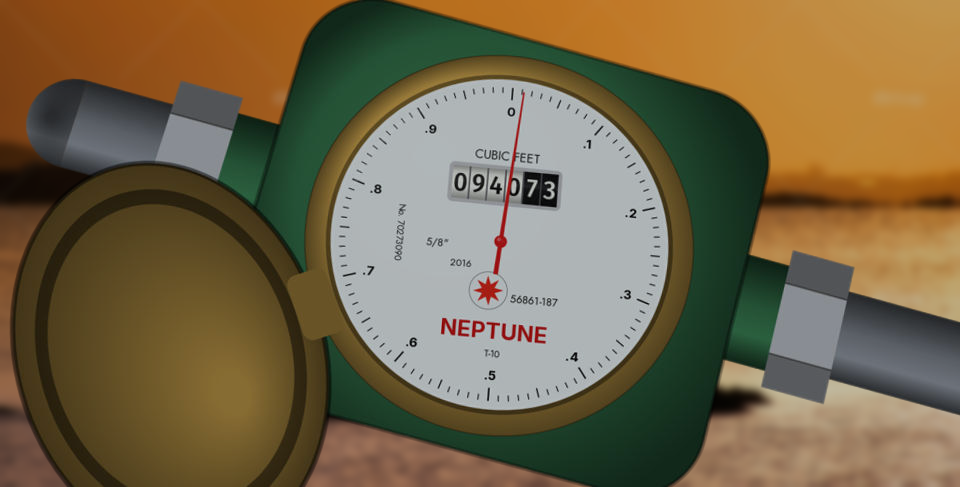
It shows ft³ 94073.01
